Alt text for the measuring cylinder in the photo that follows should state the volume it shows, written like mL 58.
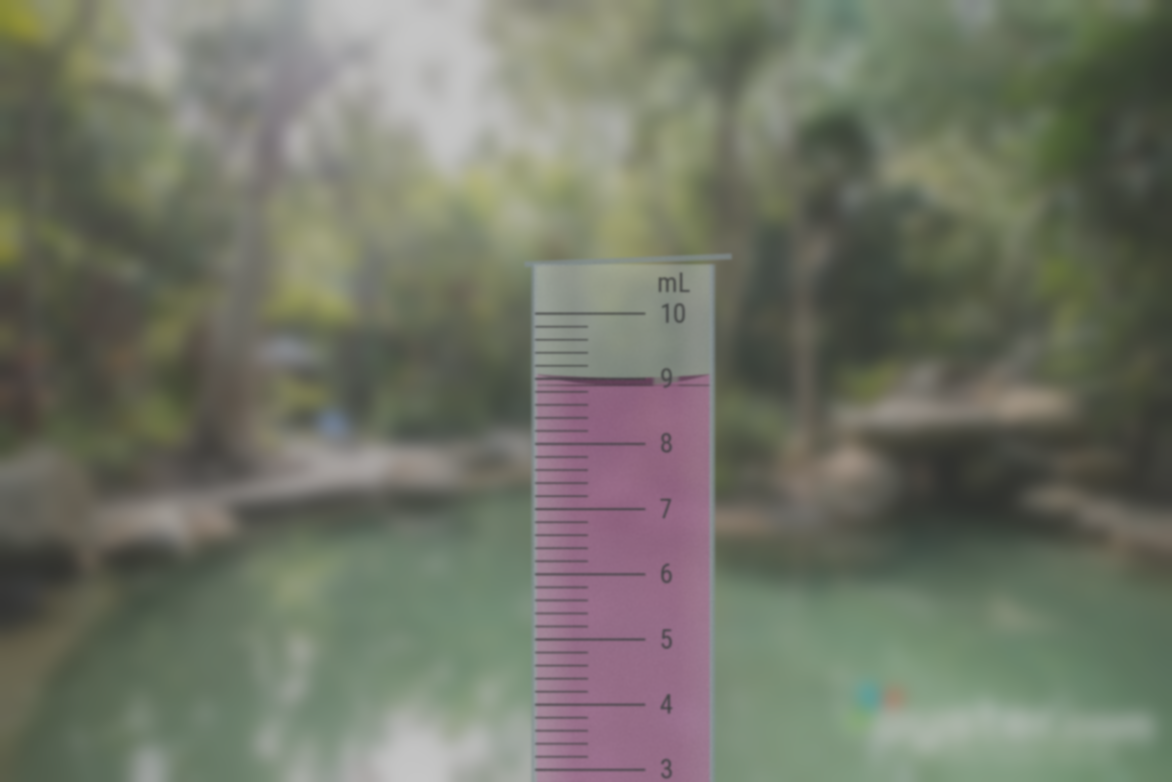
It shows mL 8.9
